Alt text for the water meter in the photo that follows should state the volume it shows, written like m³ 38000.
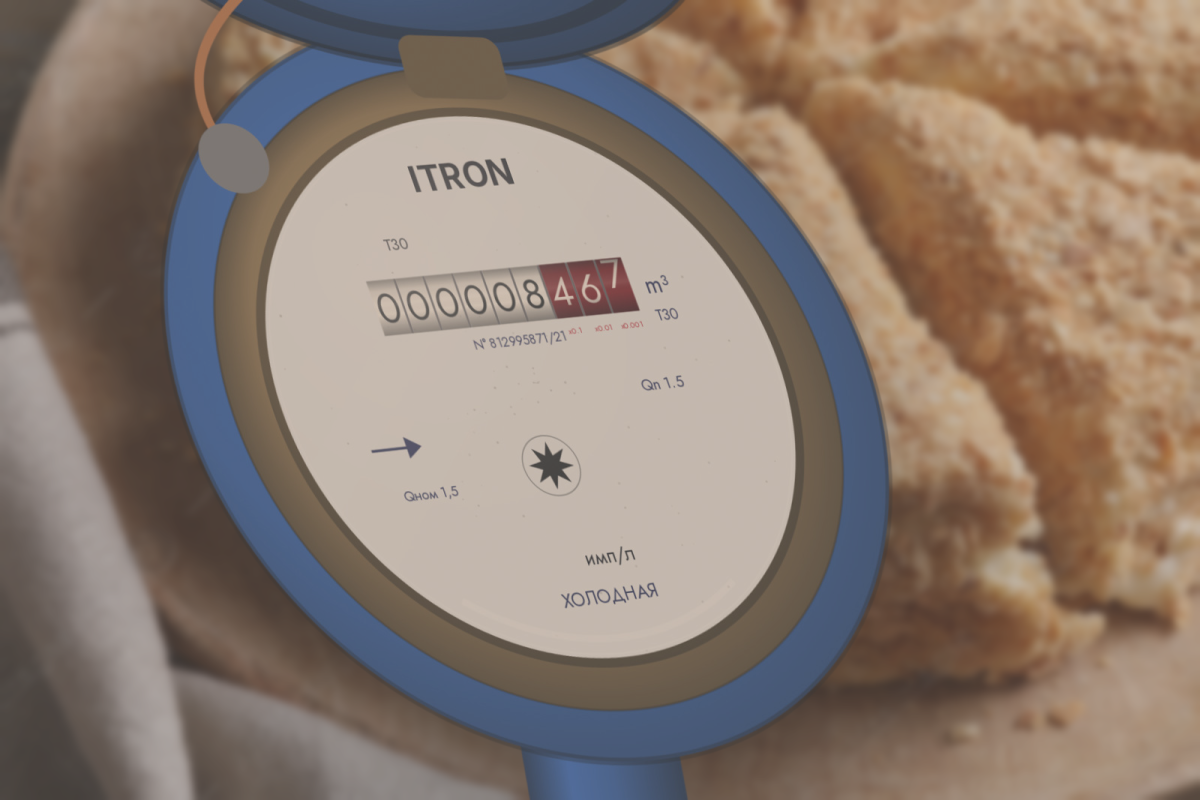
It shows m³ 8.467
